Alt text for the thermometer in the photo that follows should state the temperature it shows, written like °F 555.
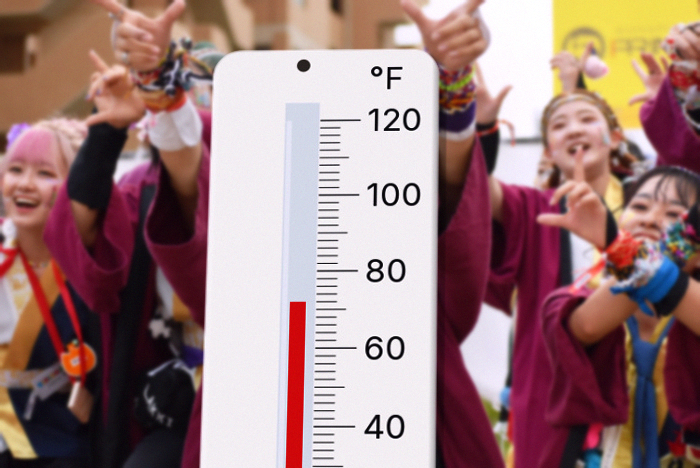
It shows °F 72
